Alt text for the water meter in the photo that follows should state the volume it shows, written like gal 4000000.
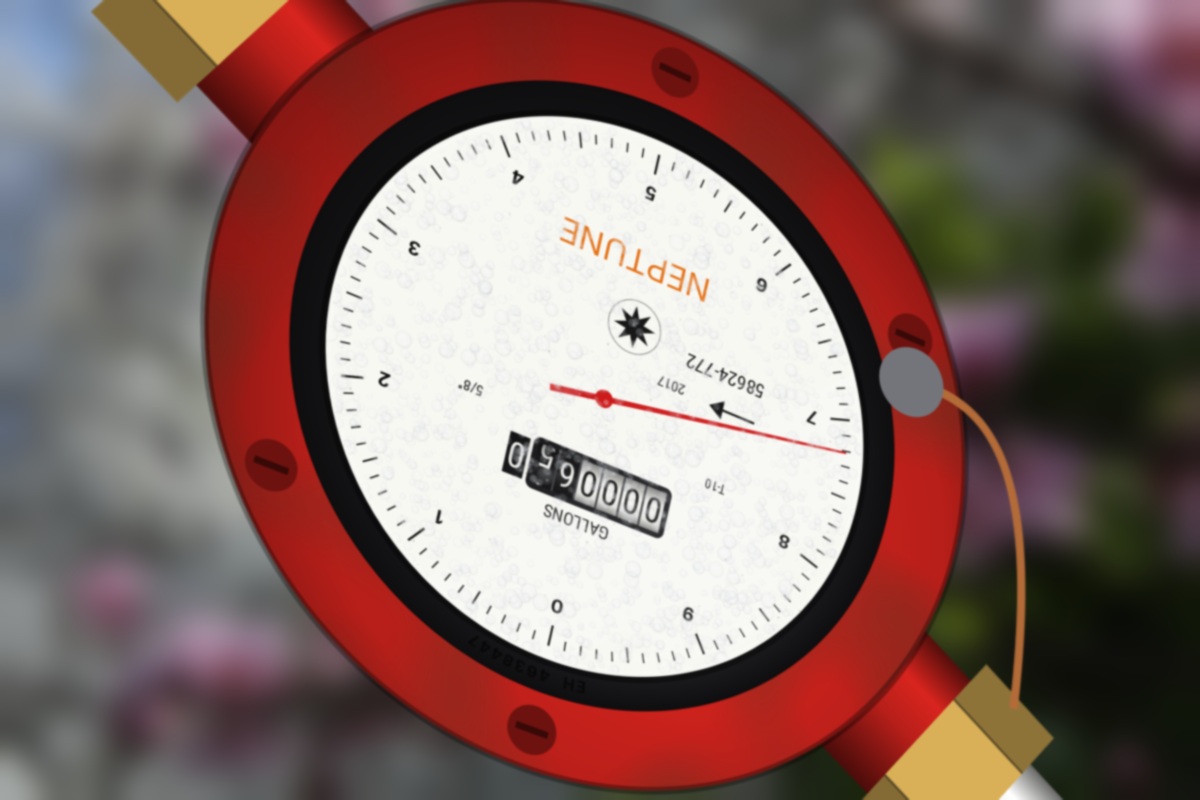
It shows gal 647.2
